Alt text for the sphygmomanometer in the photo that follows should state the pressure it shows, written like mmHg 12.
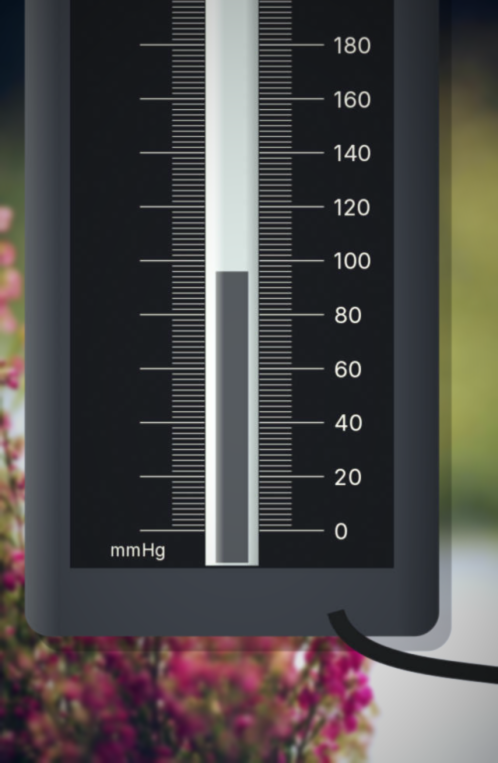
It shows mmHg 96
